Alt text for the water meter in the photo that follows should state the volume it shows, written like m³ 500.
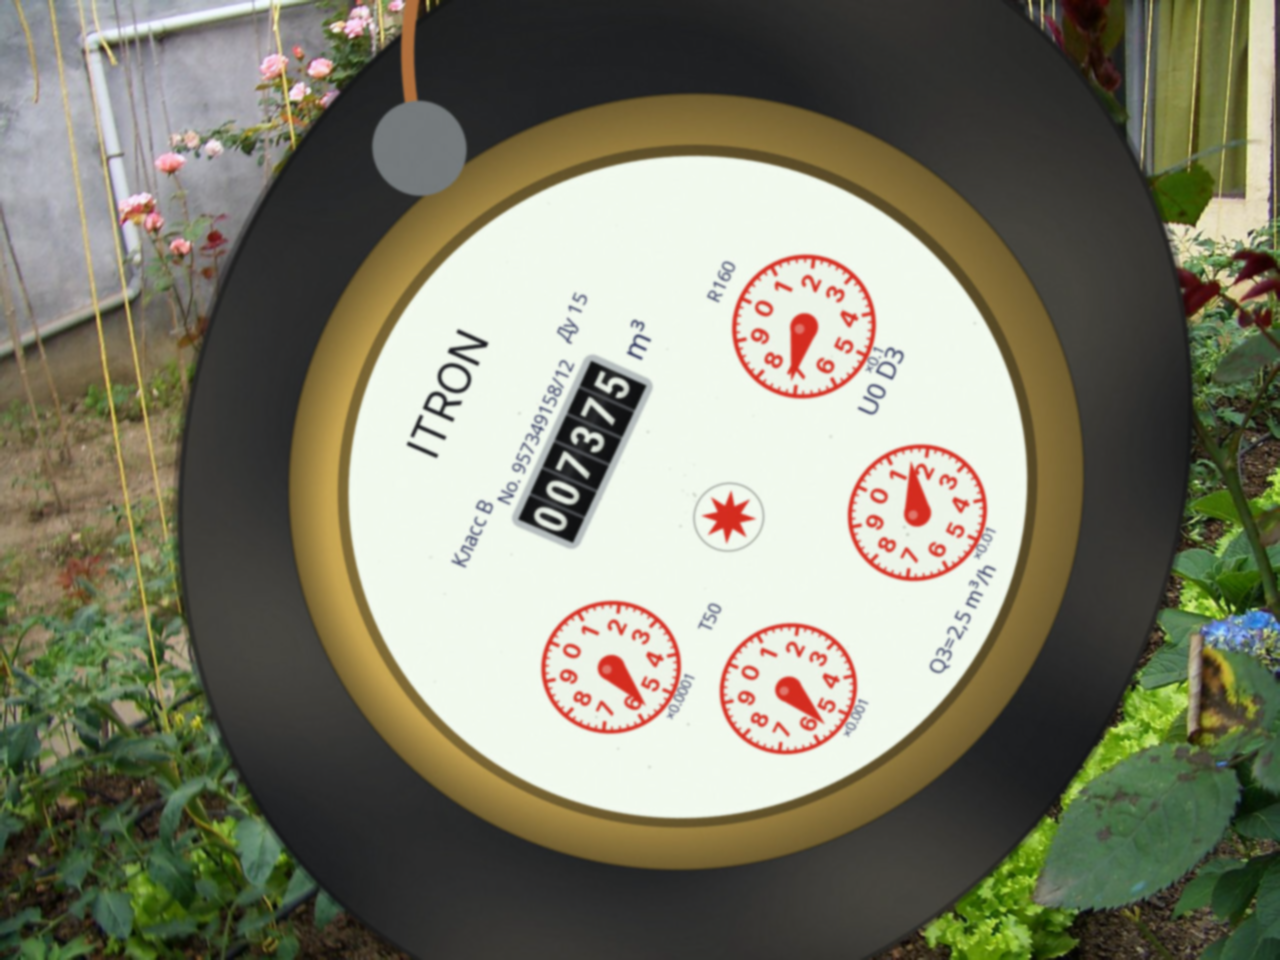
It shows m³ 7375.7155
